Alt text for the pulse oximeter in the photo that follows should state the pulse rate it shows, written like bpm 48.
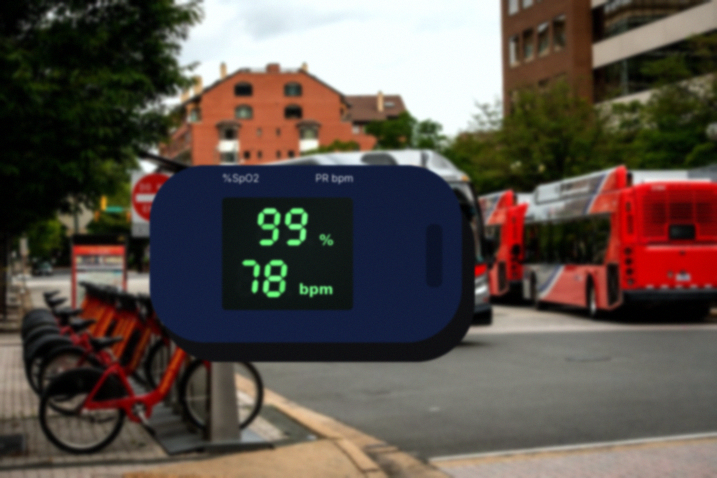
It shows bpm 78
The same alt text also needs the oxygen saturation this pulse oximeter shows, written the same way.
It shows % 99
